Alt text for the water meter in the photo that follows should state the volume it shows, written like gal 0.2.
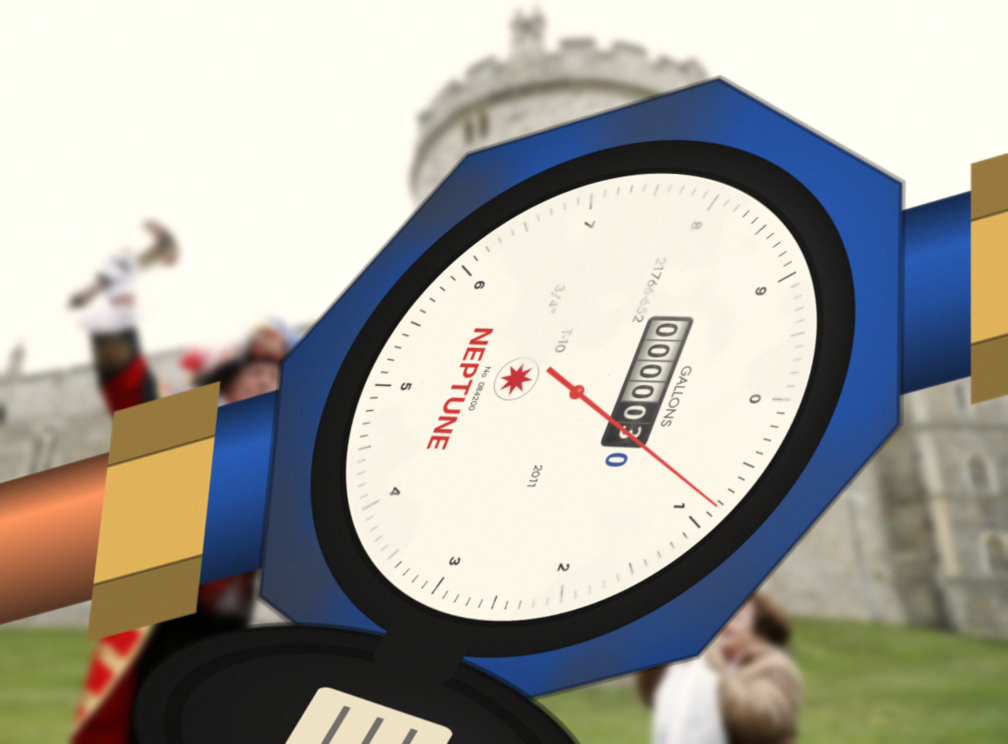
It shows gal 30.8
